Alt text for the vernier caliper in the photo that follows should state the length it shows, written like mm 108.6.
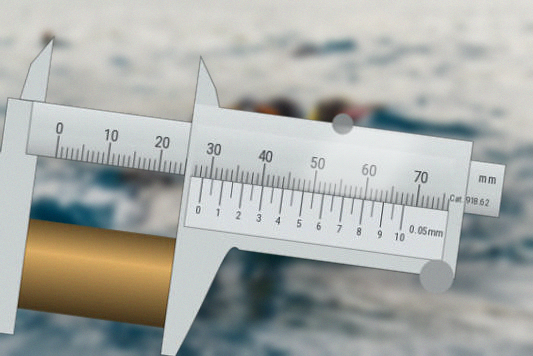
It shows mm 28.5
